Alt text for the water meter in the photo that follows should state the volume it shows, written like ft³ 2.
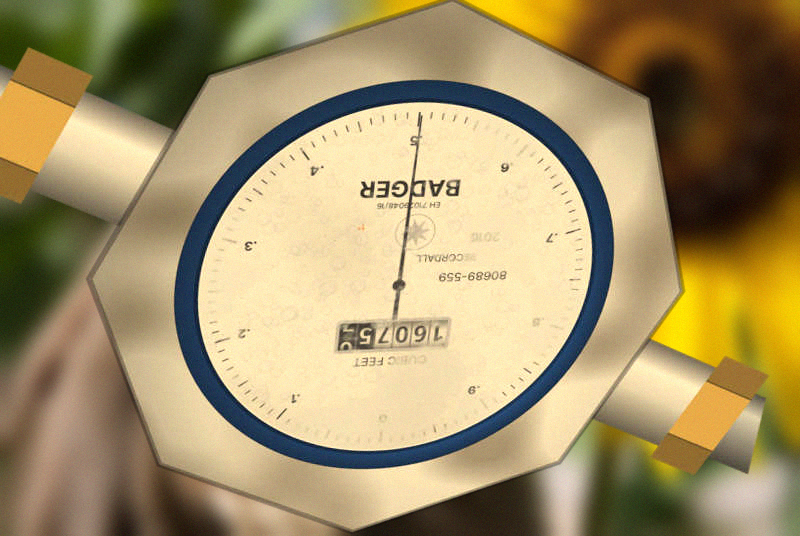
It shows ft³ 160756.50
